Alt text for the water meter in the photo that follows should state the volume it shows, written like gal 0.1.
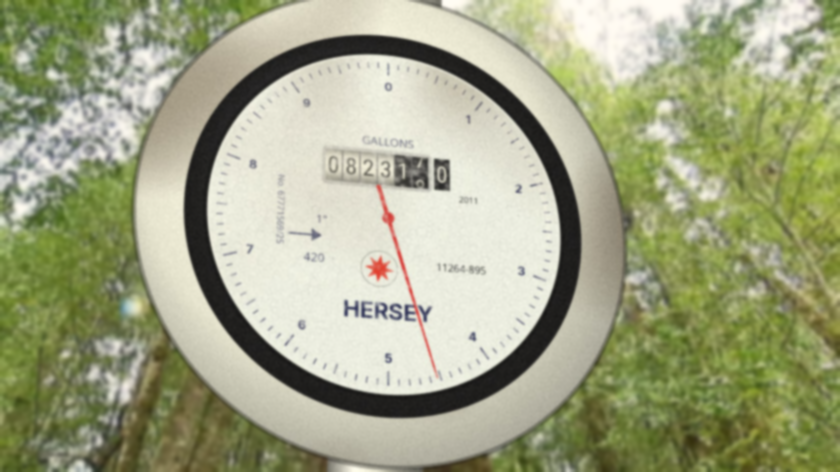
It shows gal 823174.5
